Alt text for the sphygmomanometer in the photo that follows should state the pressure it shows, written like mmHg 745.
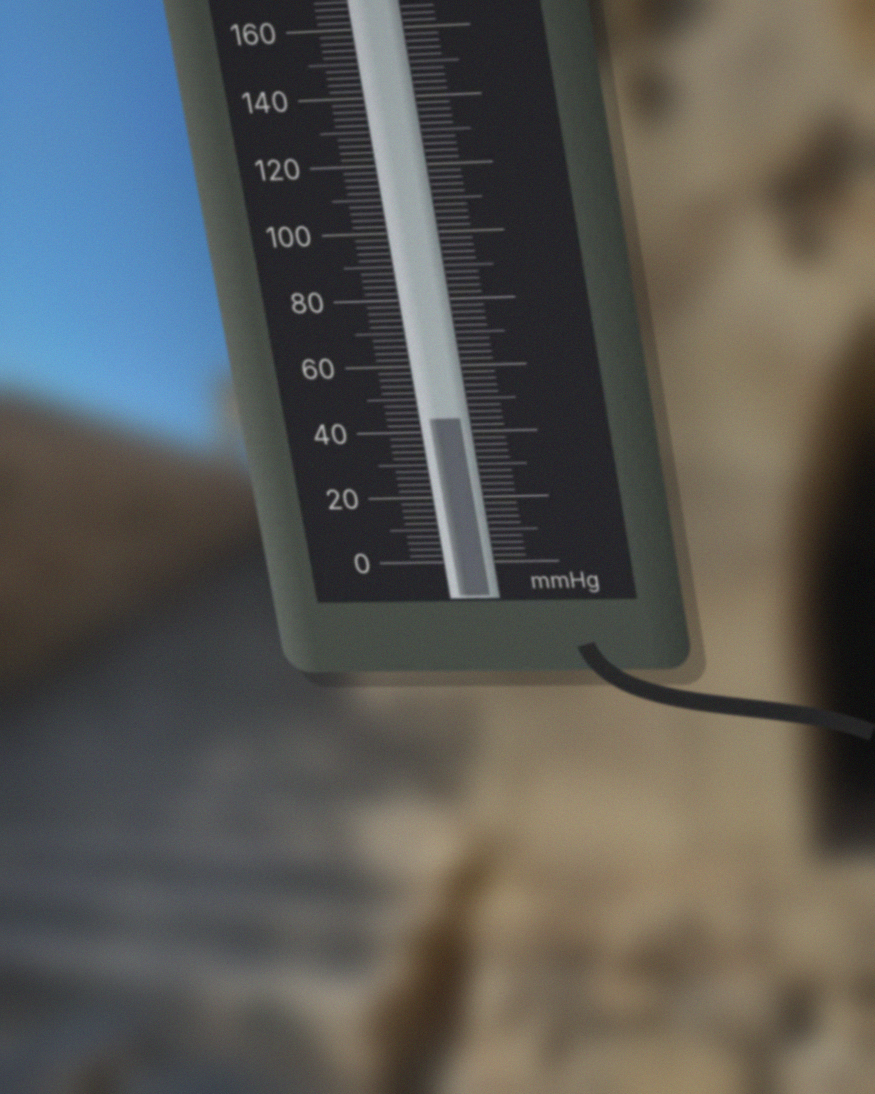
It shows mmHg 44
